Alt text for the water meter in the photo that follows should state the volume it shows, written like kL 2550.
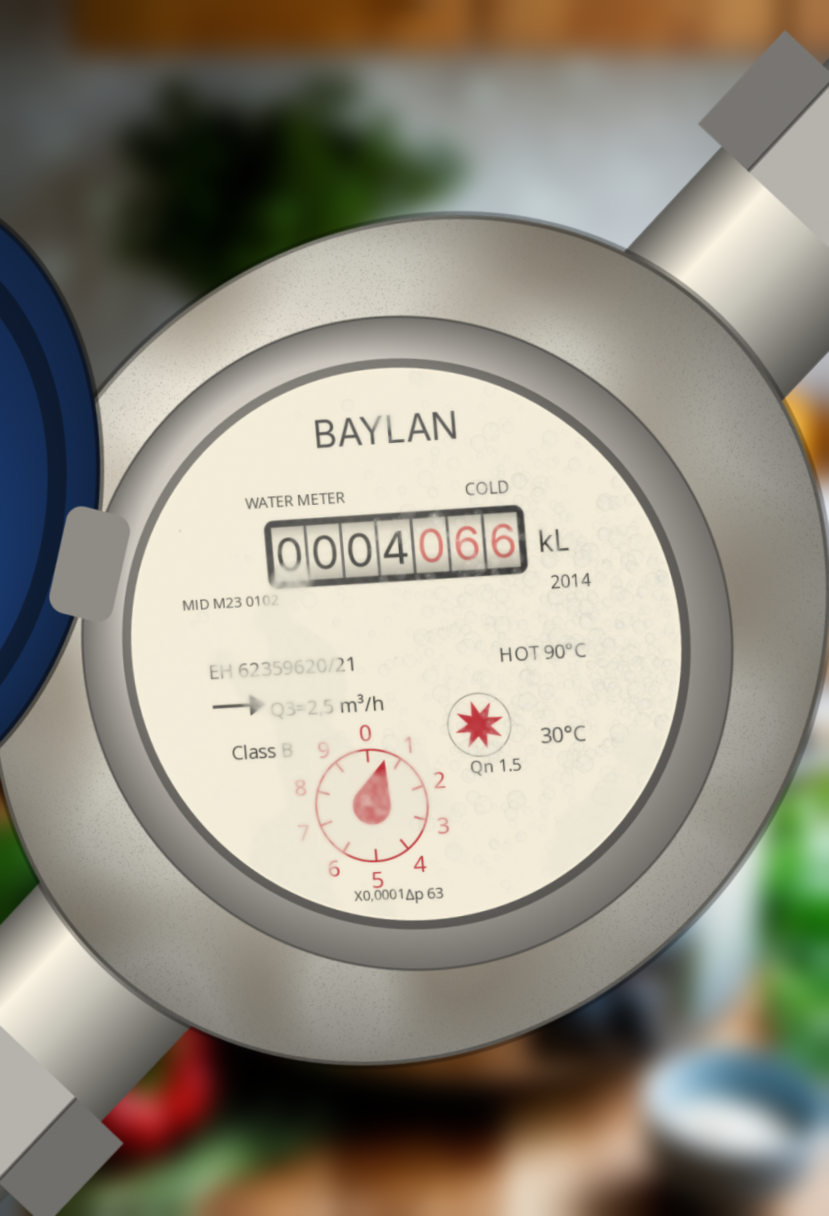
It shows kL 4.0660
